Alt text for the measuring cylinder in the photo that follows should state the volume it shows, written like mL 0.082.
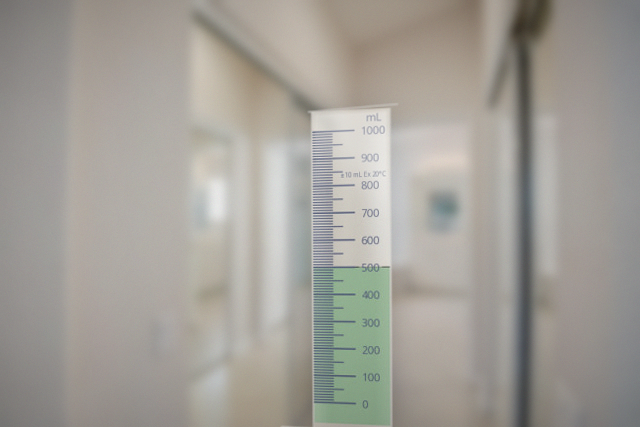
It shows mL 500
